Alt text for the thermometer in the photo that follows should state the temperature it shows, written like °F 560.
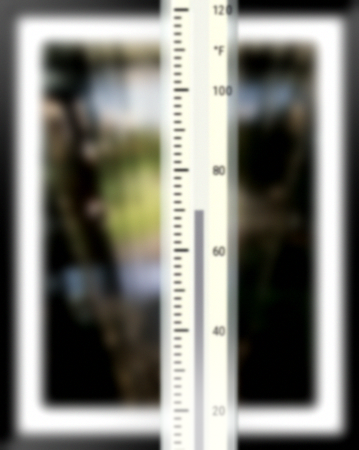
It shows °F 70
